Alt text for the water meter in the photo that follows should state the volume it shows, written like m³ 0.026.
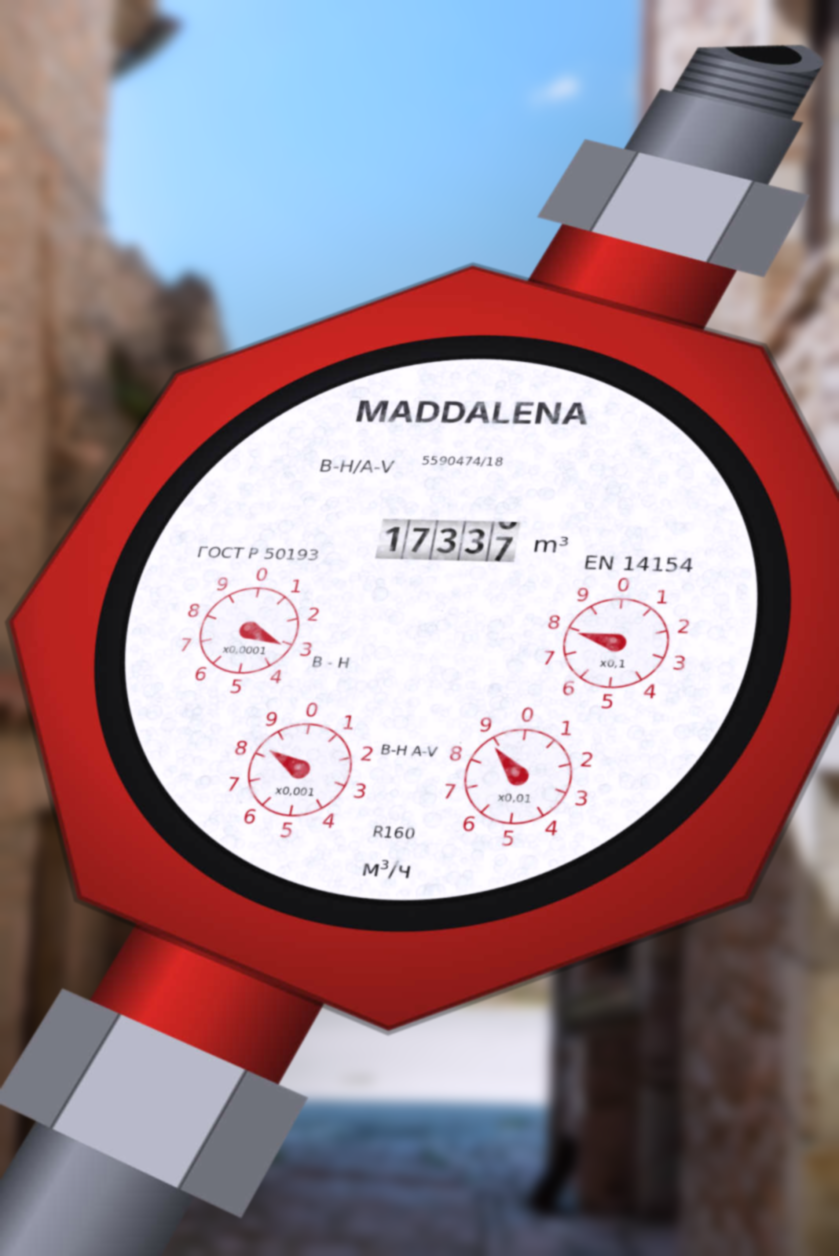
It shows m³ 17336.7883
